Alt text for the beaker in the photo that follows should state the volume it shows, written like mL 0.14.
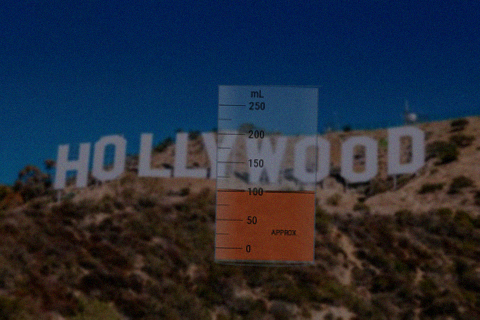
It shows mL 100
